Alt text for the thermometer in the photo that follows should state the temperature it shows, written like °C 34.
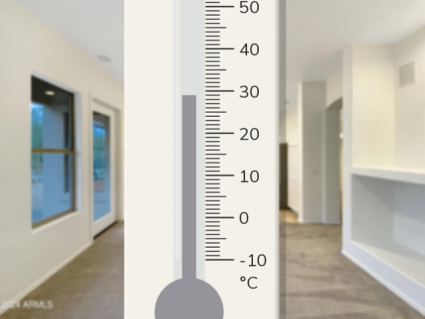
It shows °C 29
